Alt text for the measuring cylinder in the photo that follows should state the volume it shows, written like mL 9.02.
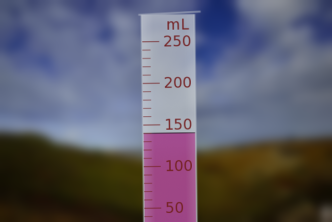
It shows mL 140
